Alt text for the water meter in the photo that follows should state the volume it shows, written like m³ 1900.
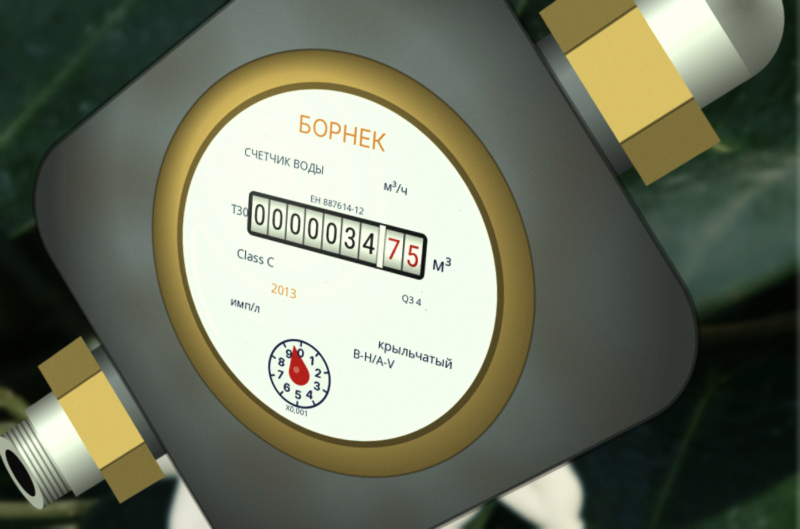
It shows m³ 34.749
